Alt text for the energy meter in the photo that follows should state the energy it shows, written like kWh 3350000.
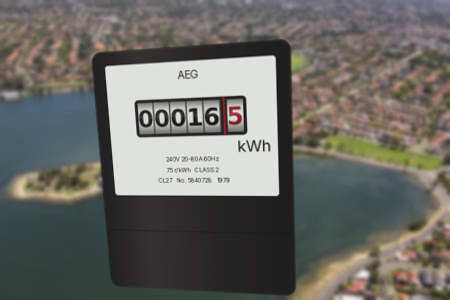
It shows kWh 16.5
